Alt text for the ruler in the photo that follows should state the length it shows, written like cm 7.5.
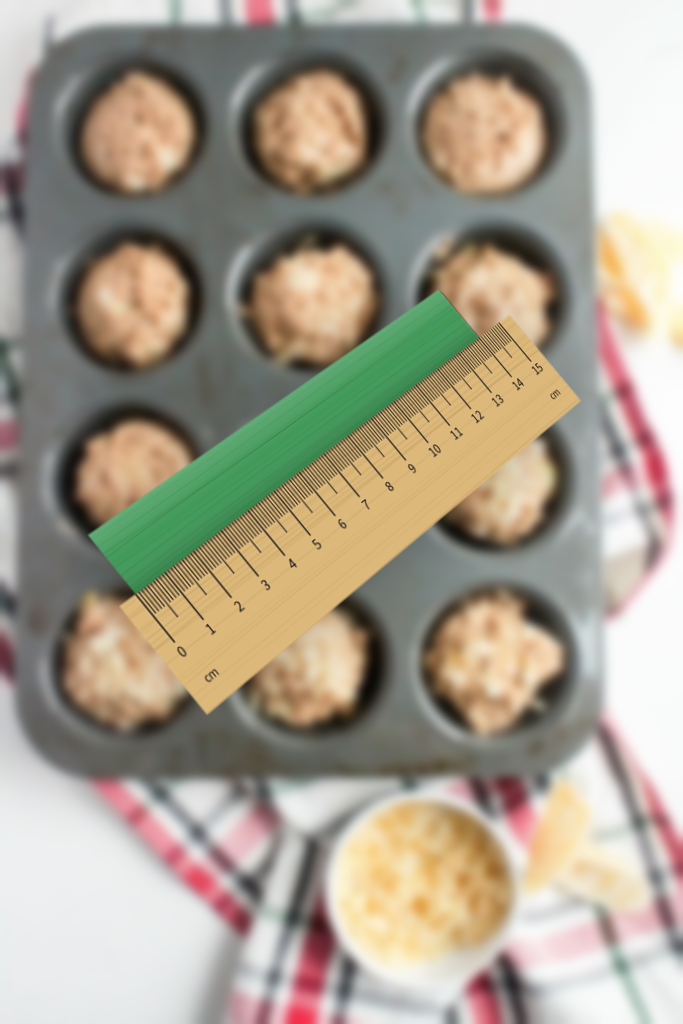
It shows cm 14
